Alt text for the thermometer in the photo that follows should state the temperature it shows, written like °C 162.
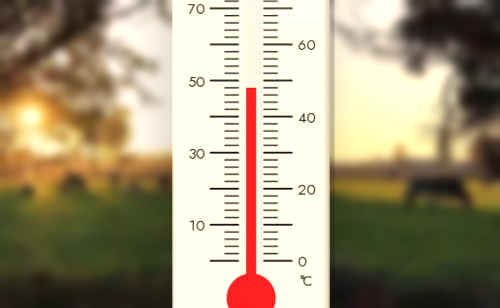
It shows °C 48
